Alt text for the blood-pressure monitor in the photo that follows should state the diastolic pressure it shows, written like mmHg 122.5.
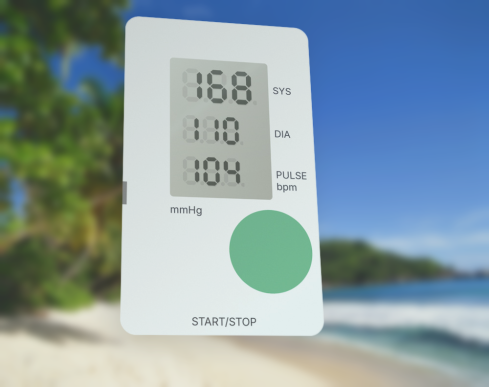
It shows mmHg 110
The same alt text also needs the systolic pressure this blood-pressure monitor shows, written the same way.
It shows mmHg 168
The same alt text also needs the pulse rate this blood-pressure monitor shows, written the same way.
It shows bpm 104
